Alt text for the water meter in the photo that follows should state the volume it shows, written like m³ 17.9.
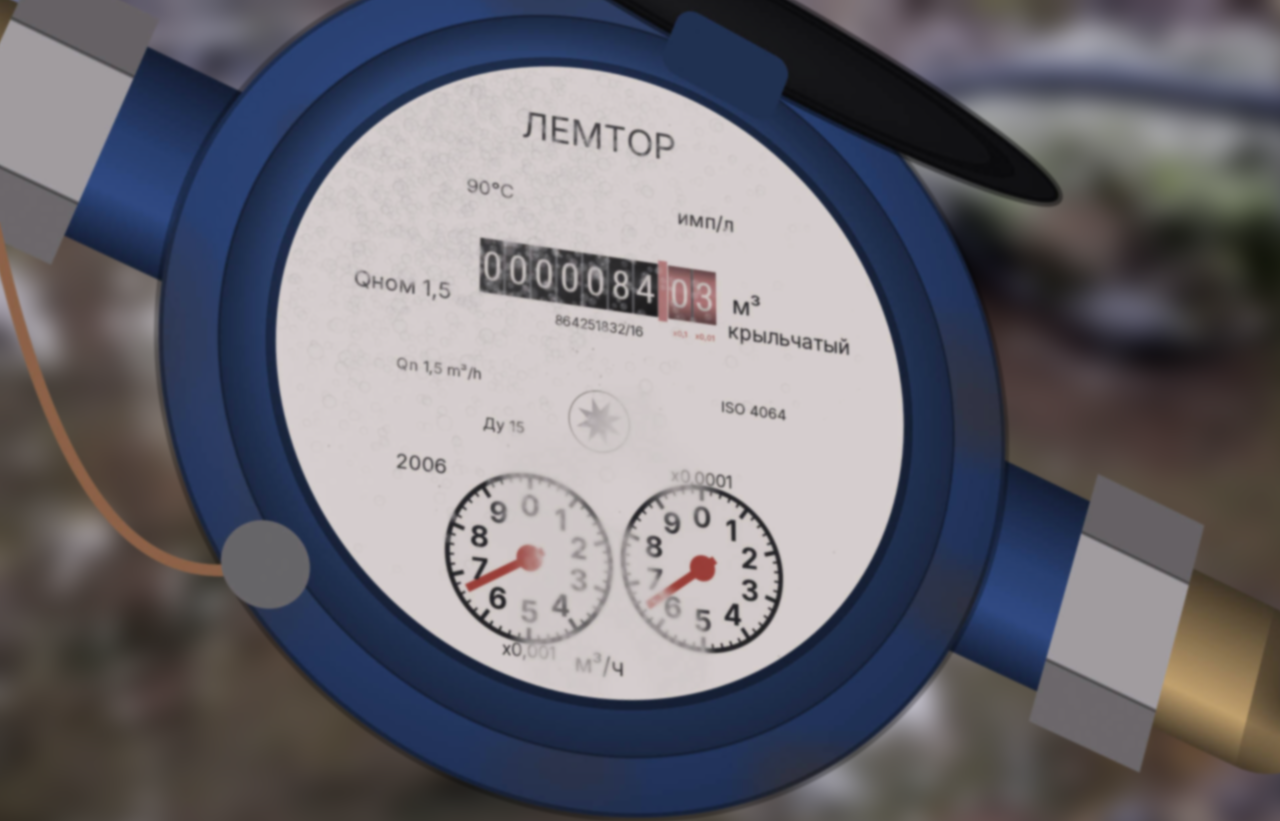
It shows m³ 84.0366
